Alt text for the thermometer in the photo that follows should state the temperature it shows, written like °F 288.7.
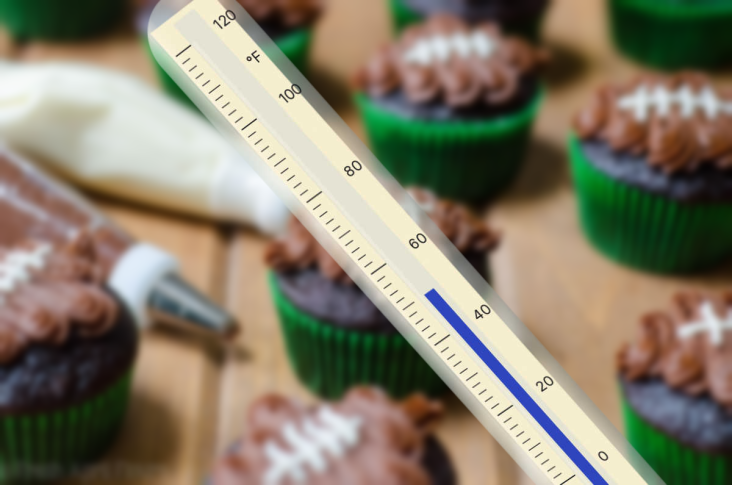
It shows °F 50
